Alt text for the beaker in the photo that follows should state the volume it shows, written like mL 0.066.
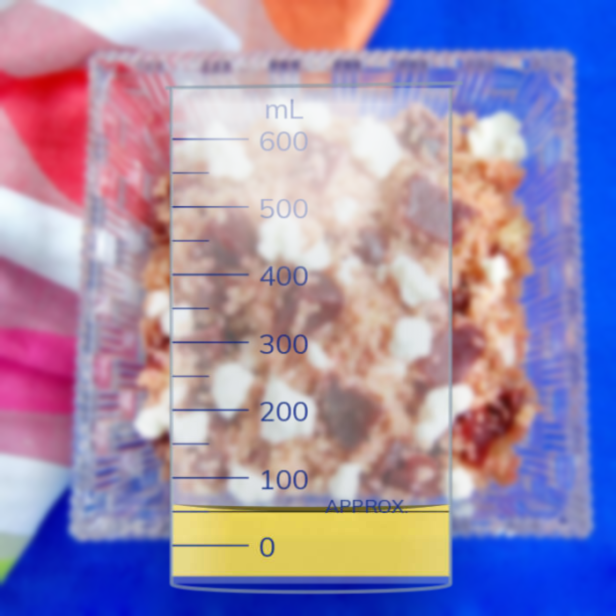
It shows mL 50
